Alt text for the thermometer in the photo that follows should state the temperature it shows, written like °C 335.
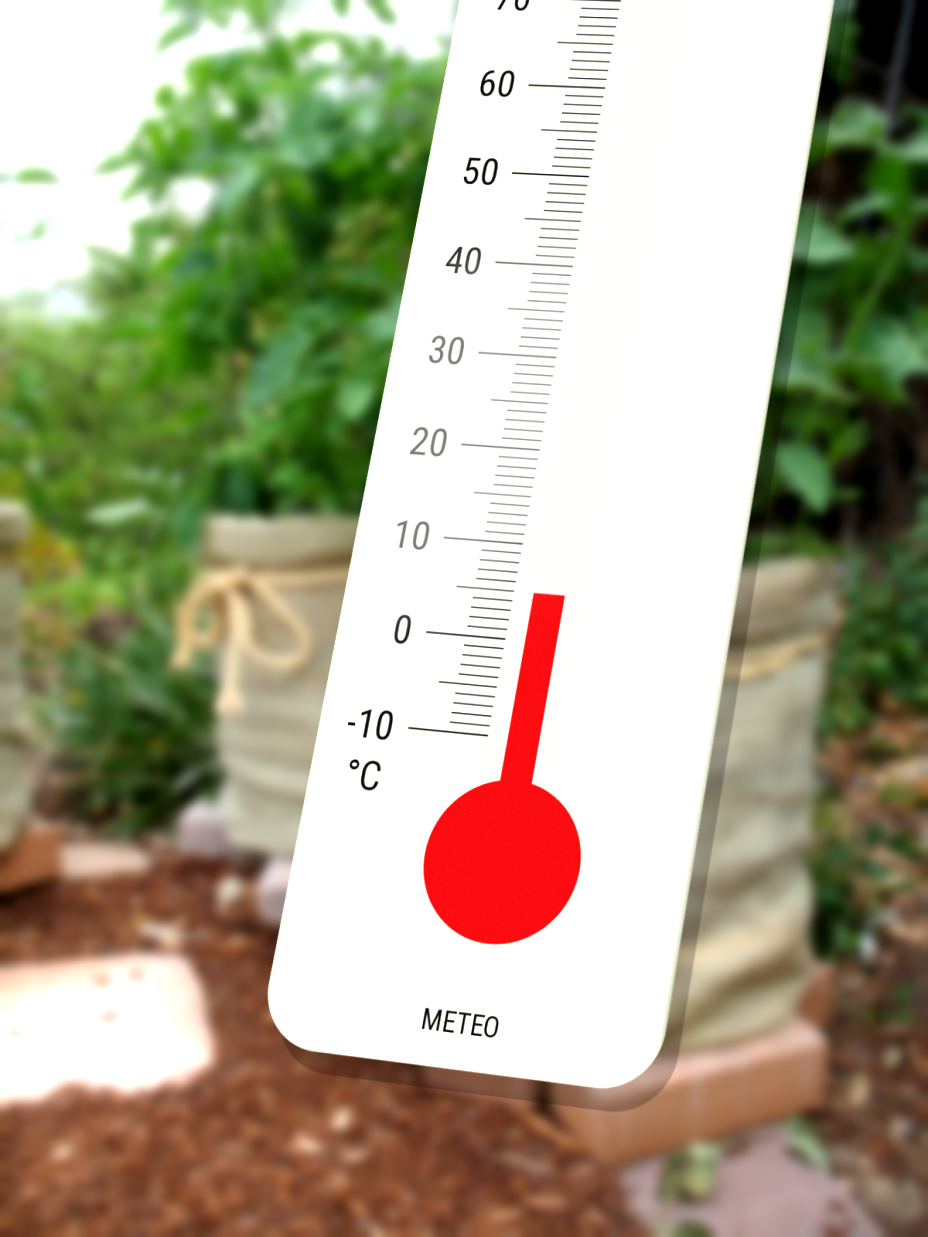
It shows °C 5
